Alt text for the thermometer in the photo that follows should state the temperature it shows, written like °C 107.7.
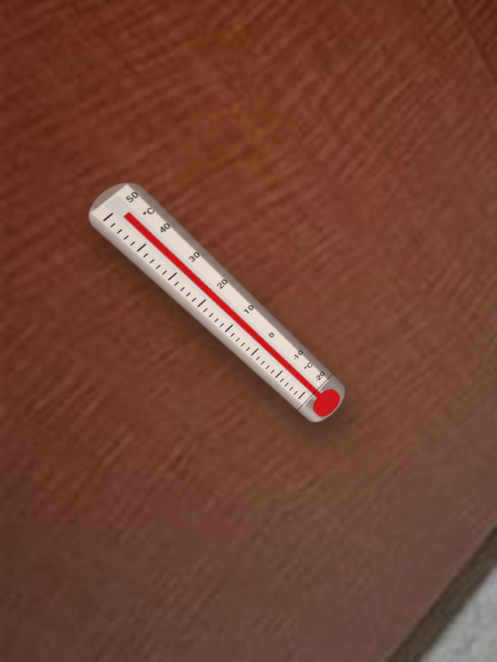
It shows °C 48
